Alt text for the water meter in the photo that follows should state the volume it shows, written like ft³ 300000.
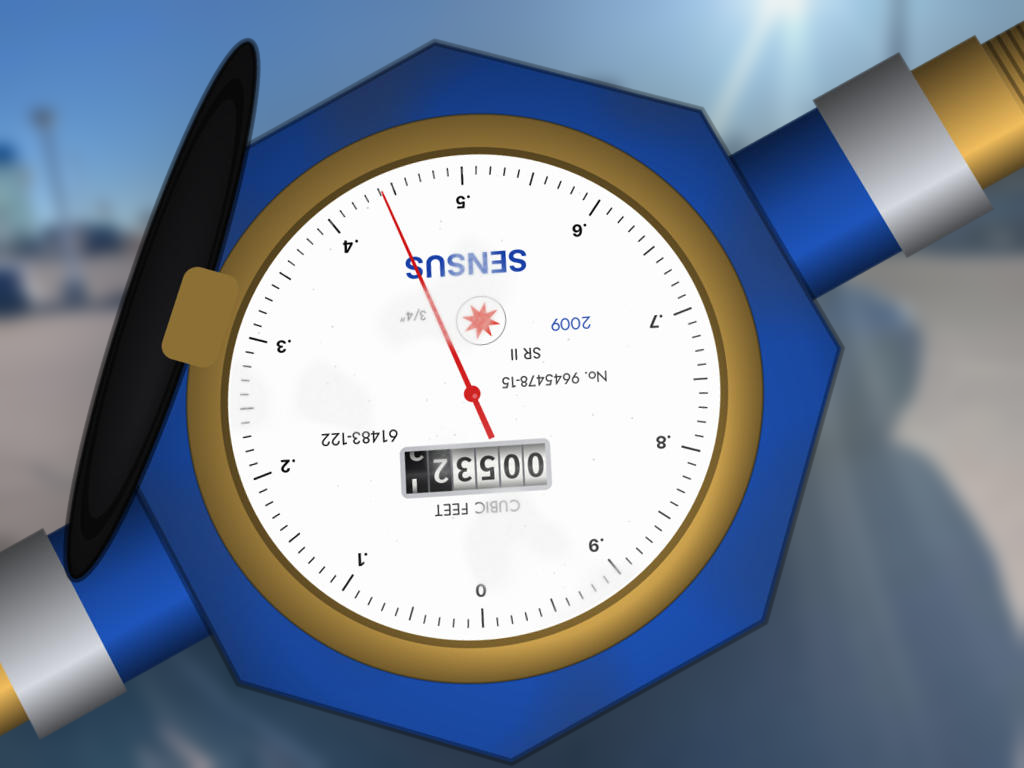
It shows ft³ 5321.44
